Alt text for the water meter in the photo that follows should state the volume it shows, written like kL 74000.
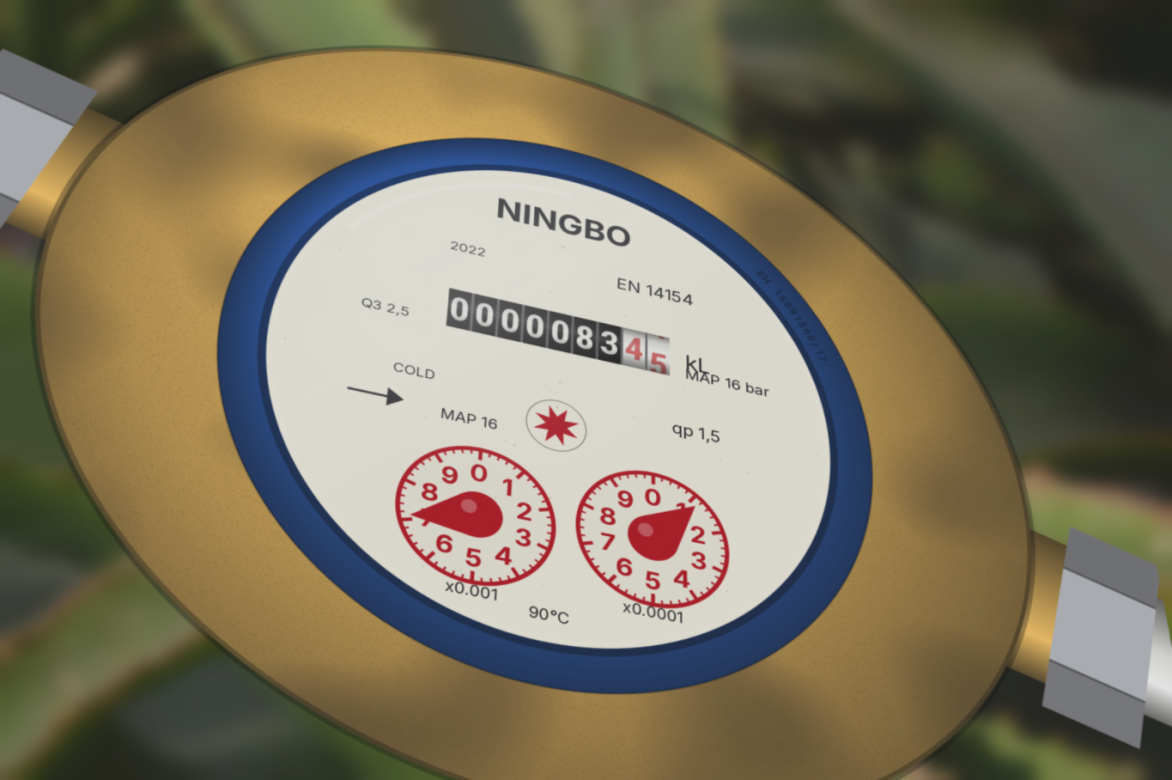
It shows kL 83.4471
